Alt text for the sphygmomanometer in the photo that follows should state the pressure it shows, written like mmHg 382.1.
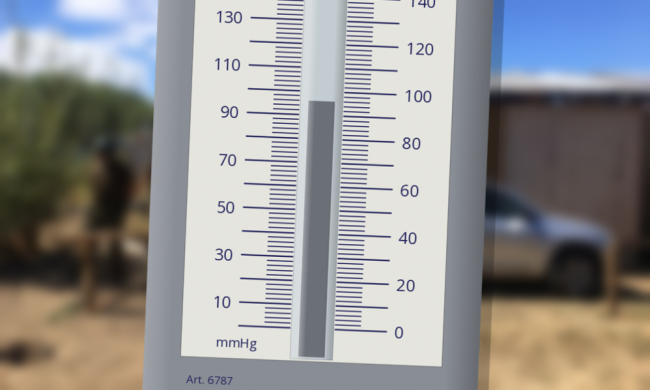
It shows mmHg 96
